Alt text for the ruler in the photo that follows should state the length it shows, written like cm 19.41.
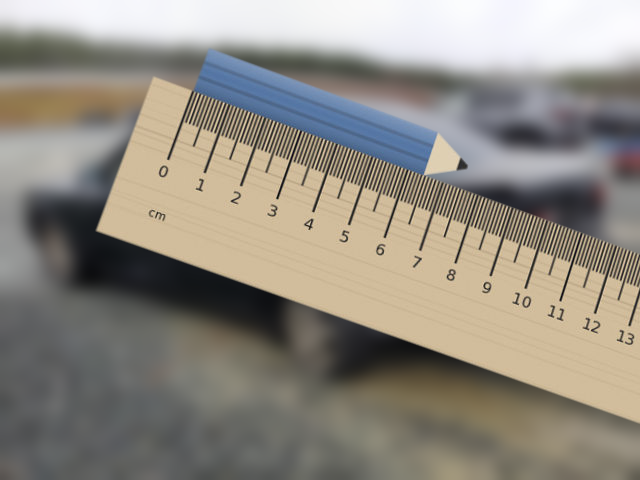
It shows cm 7.5
